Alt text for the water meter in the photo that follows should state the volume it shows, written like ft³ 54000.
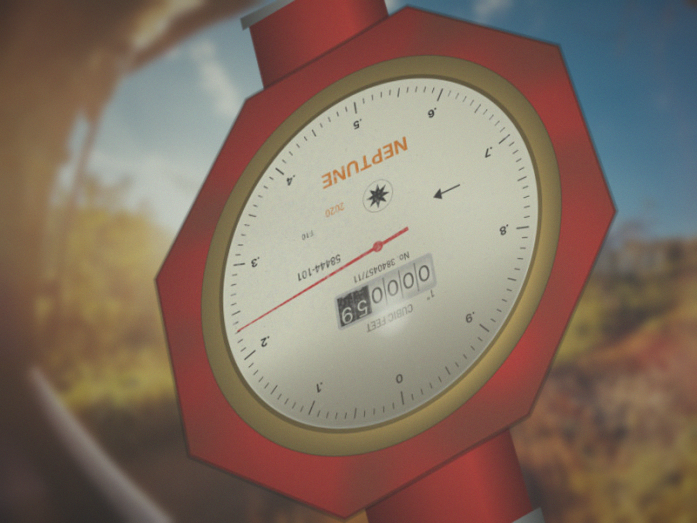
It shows ft³ 59.23
